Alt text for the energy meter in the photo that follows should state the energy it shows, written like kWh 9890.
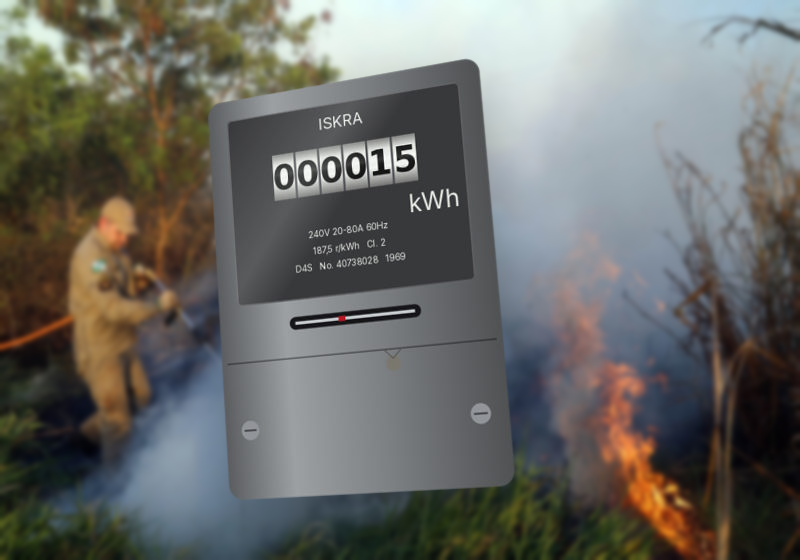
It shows kWh 15
